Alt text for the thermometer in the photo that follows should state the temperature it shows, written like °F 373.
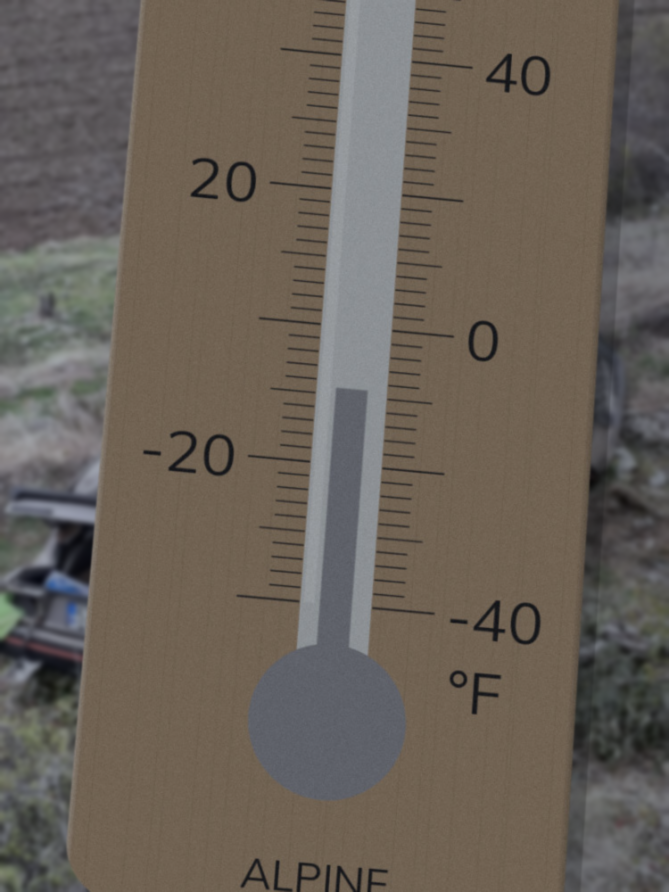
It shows °F -9
